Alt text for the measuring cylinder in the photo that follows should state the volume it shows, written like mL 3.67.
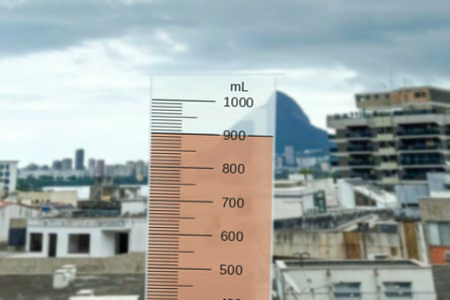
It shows mL 900
